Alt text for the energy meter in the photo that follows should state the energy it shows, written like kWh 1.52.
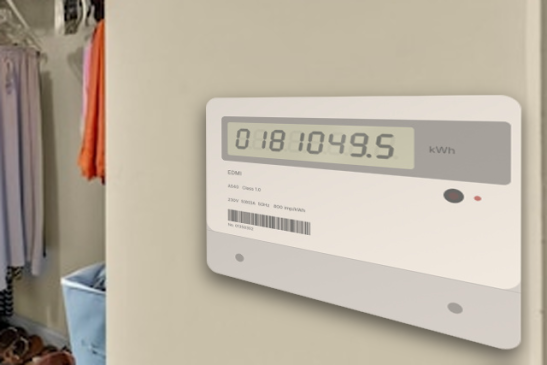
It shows kWh 181049.5
